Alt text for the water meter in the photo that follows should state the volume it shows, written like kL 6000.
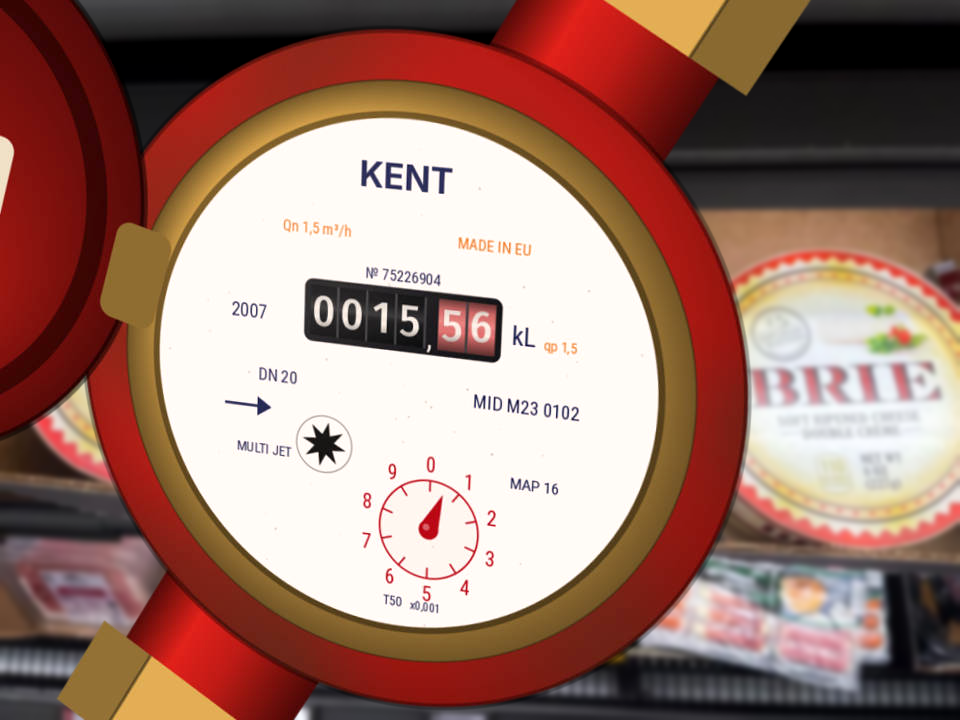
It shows kL 15.560
